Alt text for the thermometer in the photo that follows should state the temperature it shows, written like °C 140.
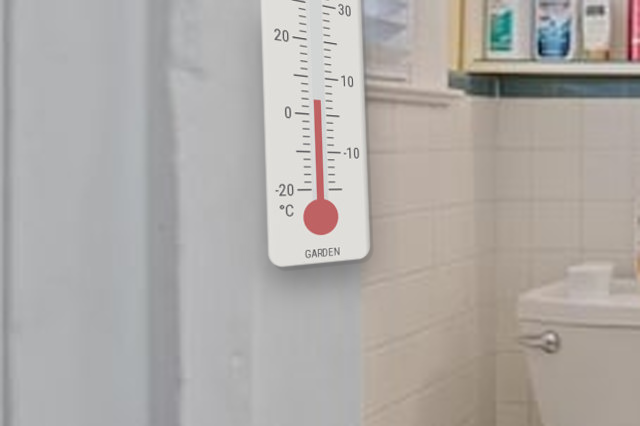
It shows °C 4
